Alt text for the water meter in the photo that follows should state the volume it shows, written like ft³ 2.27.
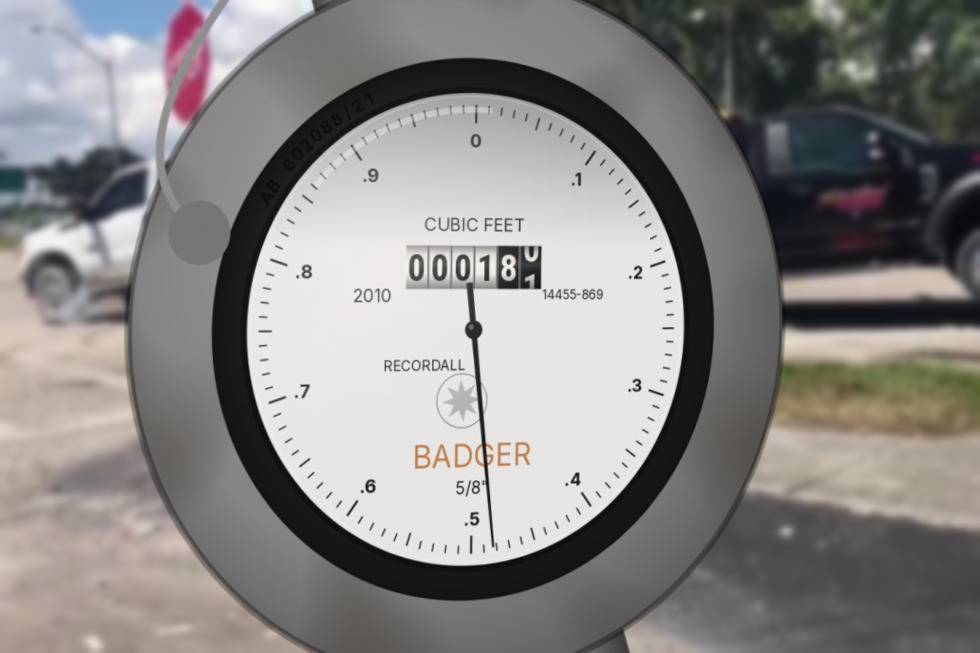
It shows ft³ 180.48
